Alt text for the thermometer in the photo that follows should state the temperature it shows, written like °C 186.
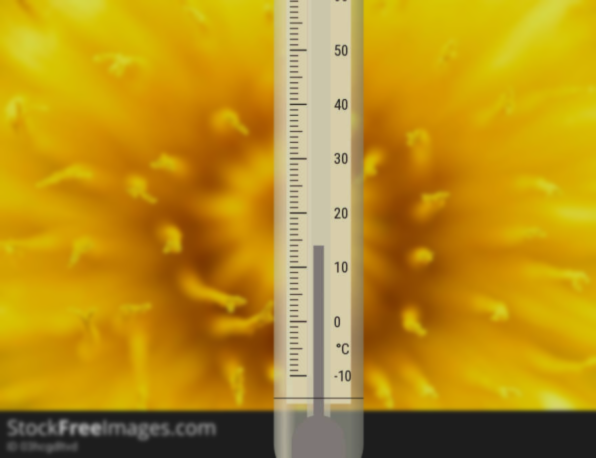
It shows °C 14
